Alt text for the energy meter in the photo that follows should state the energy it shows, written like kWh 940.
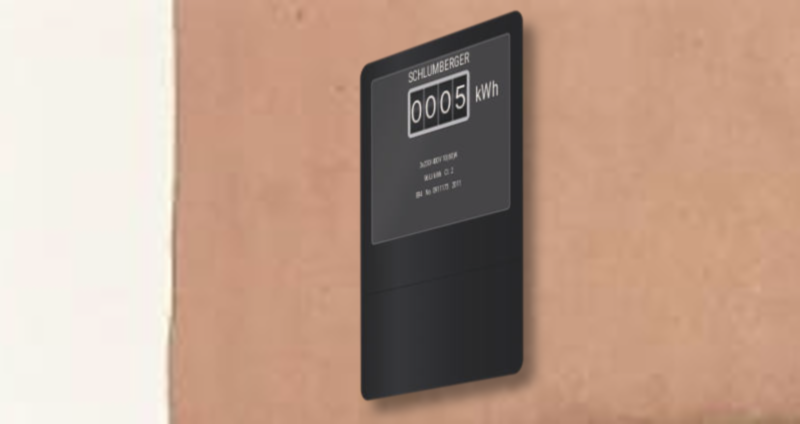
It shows kWh 5
